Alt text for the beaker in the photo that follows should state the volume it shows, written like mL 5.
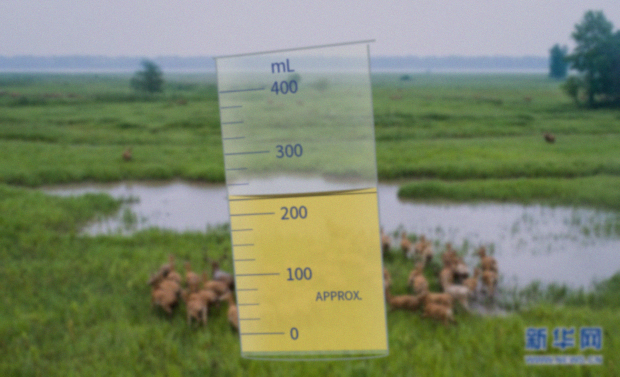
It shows mL 225
